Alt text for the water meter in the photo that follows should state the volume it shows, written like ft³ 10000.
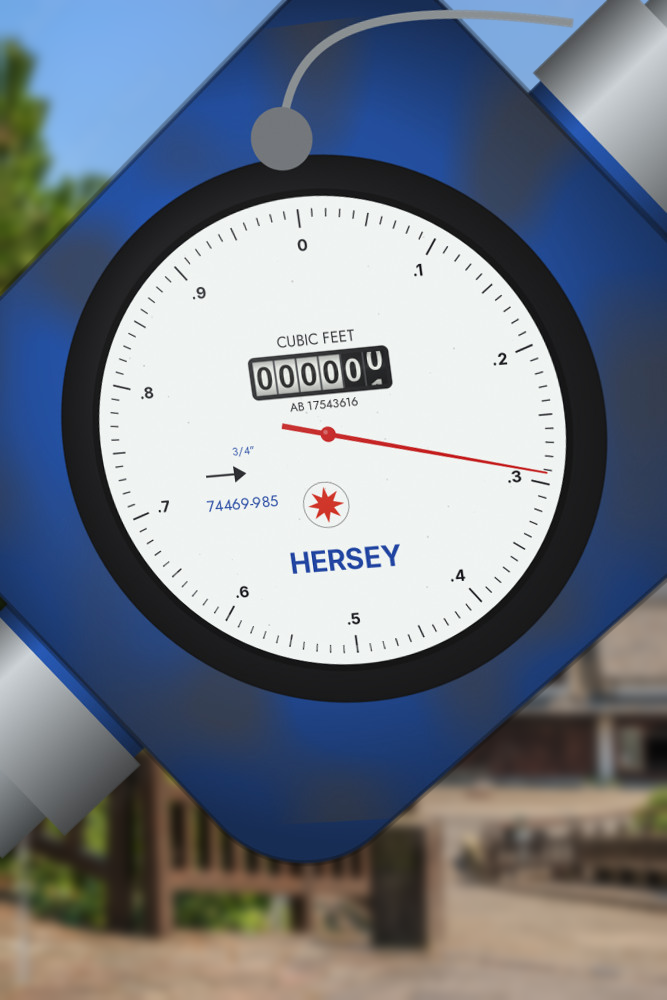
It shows ft³ 0.29
